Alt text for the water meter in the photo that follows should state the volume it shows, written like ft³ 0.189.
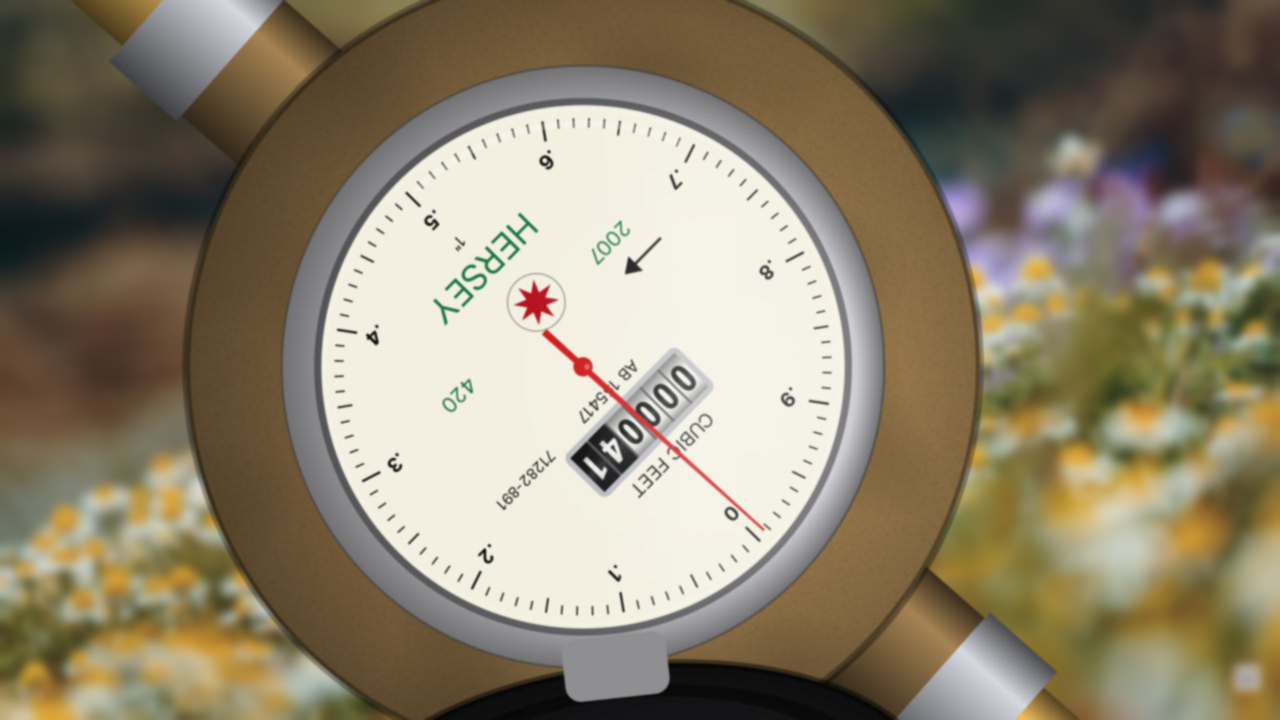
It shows ft³ 40.99
